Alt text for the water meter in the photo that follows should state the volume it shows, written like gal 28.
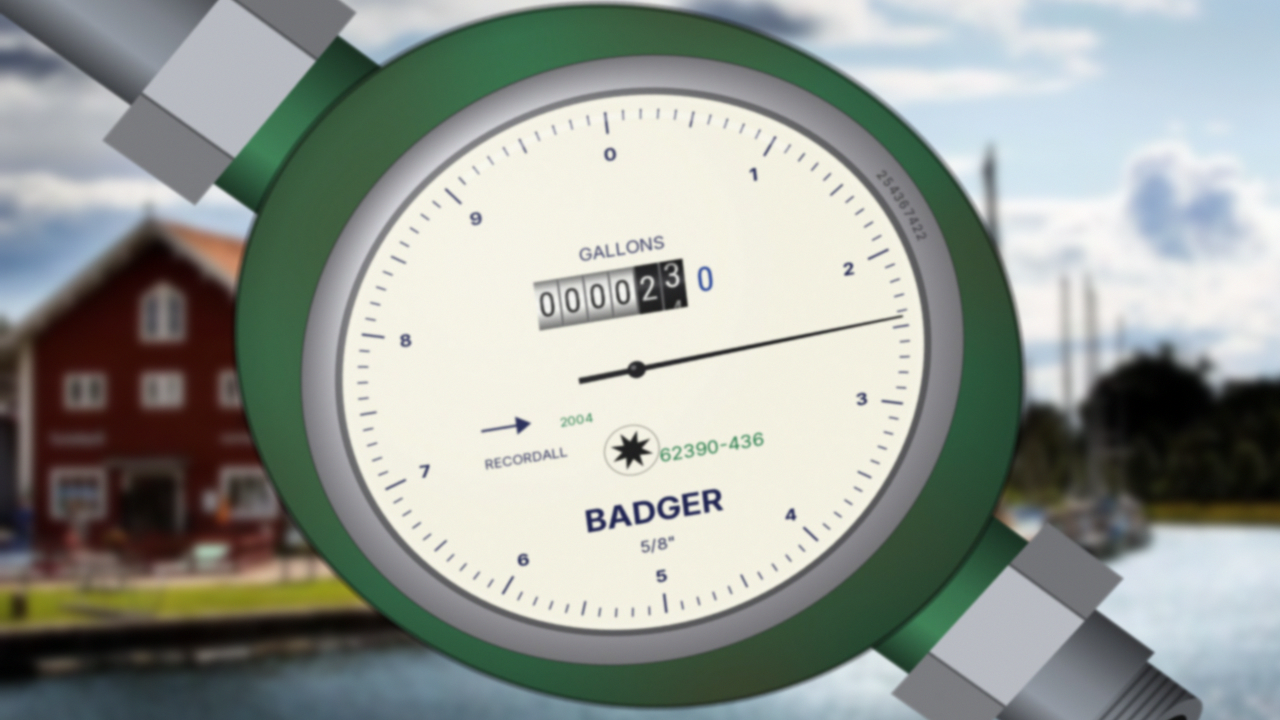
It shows gal 232.4
